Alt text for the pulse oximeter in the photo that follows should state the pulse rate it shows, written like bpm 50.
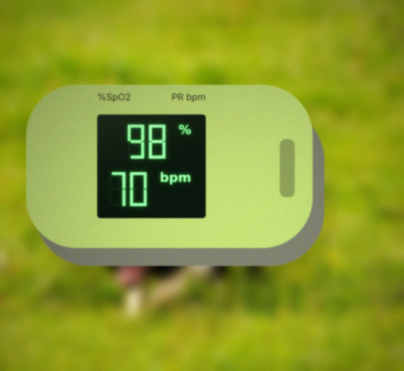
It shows bpm 70
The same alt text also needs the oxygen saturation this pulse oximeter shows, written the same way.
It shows % 98
